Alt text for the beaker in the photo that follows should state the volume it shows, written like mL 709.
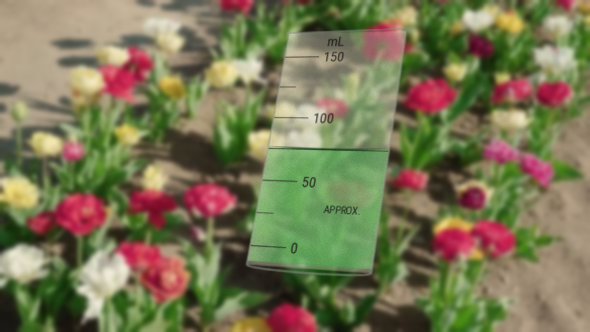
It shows mL 75
